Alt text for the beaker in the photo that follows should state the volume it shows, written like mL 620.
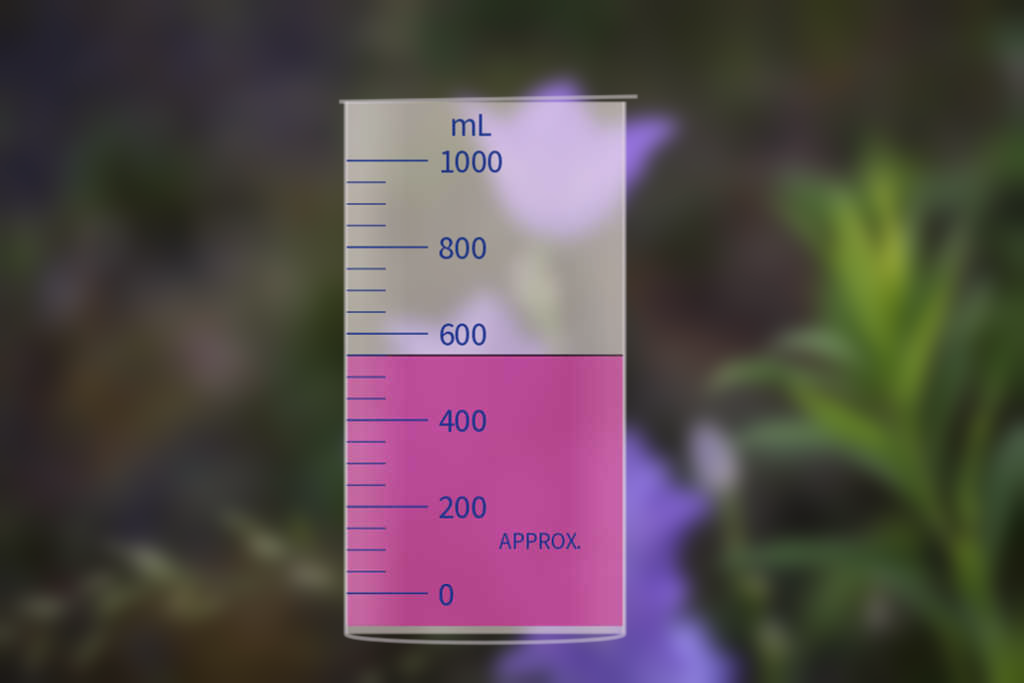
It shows mL 550
